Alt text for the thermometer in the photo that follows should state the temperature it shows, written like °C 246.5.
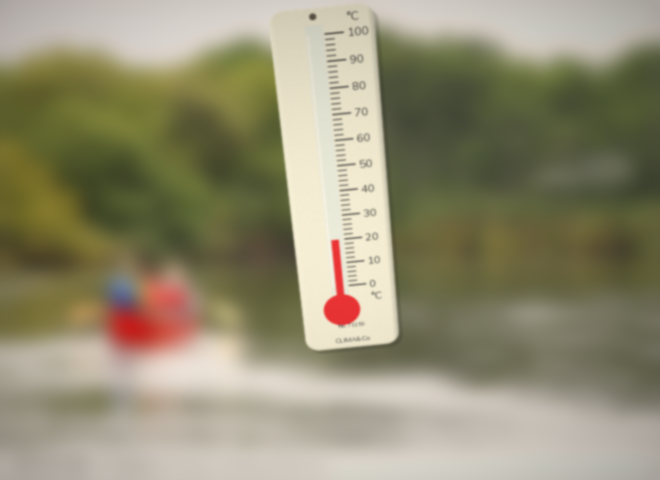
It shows °C 20
